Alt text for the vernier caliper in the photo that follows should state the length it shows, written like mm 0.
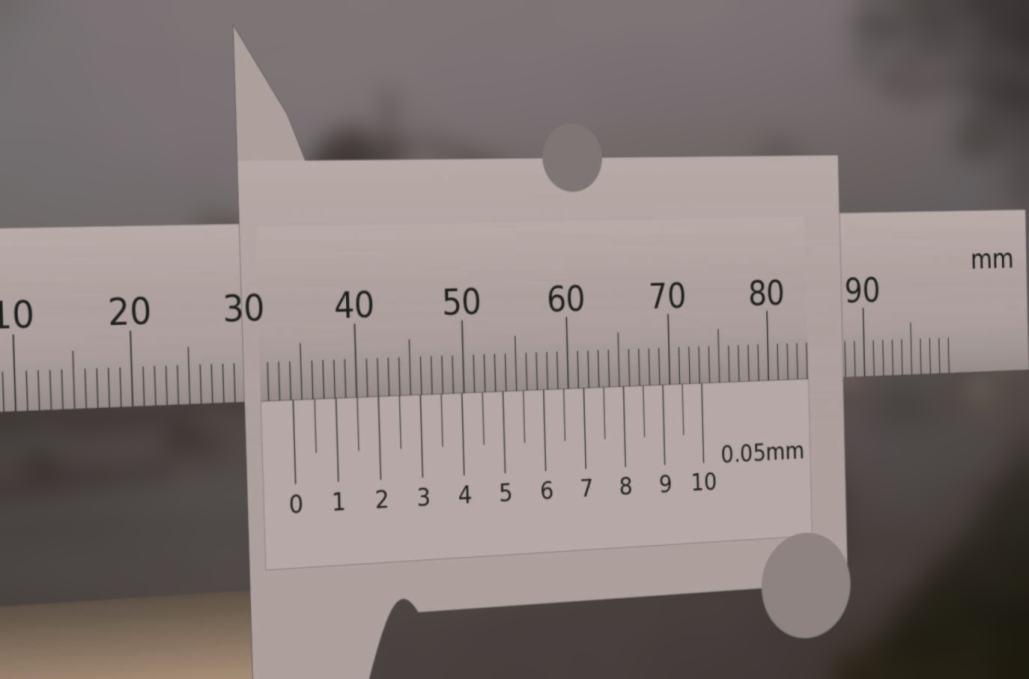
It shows mm 34.2
